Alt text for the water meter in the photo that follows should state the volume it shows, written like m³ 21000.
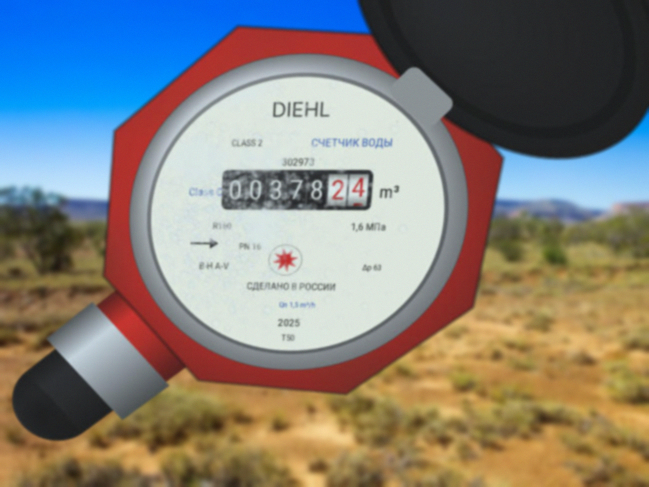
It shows m³ 378.24
